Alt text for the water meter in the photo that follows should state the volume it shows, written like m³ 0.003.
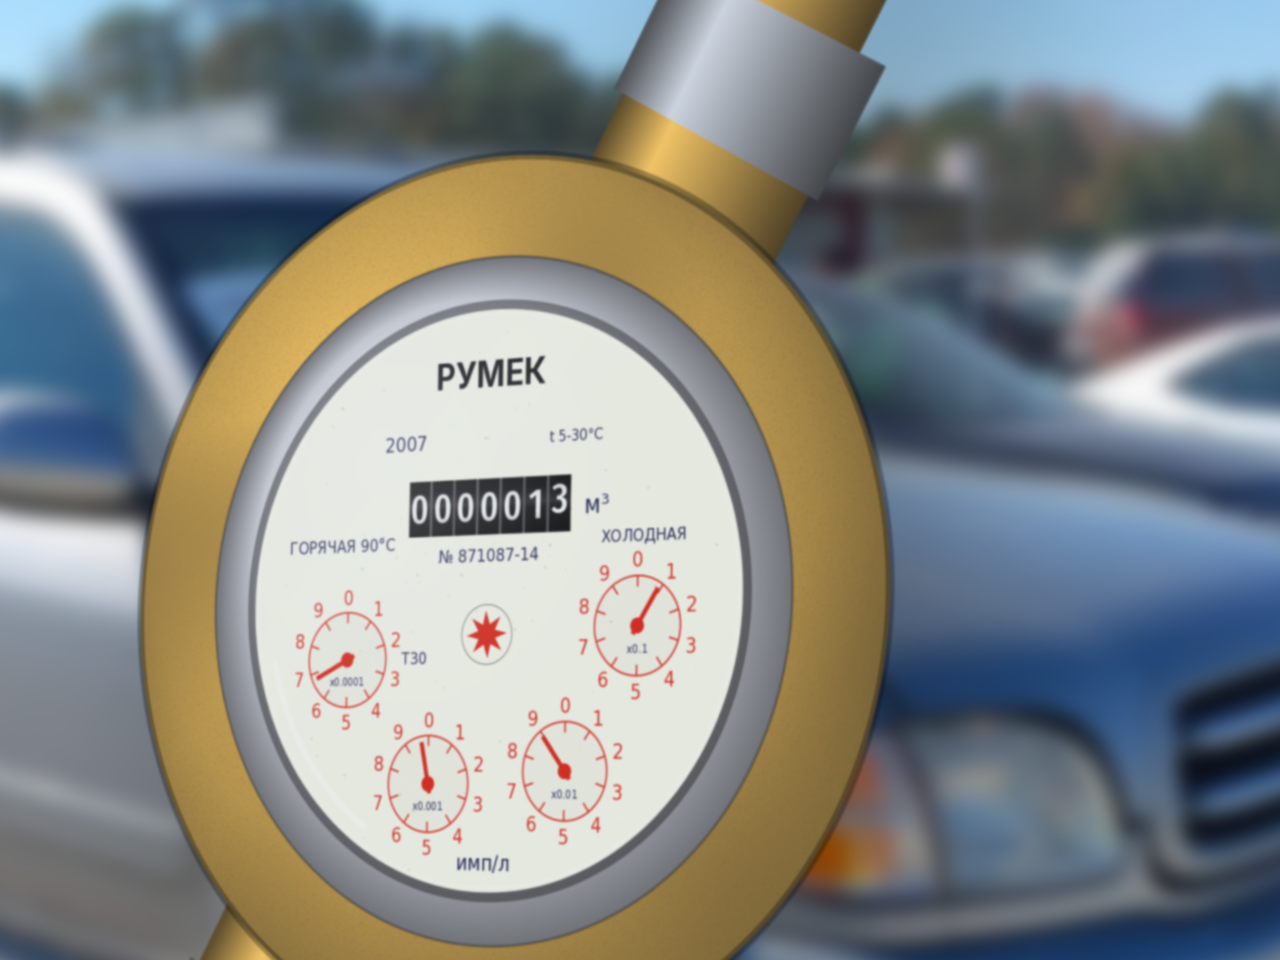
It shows m³ 13.0896
